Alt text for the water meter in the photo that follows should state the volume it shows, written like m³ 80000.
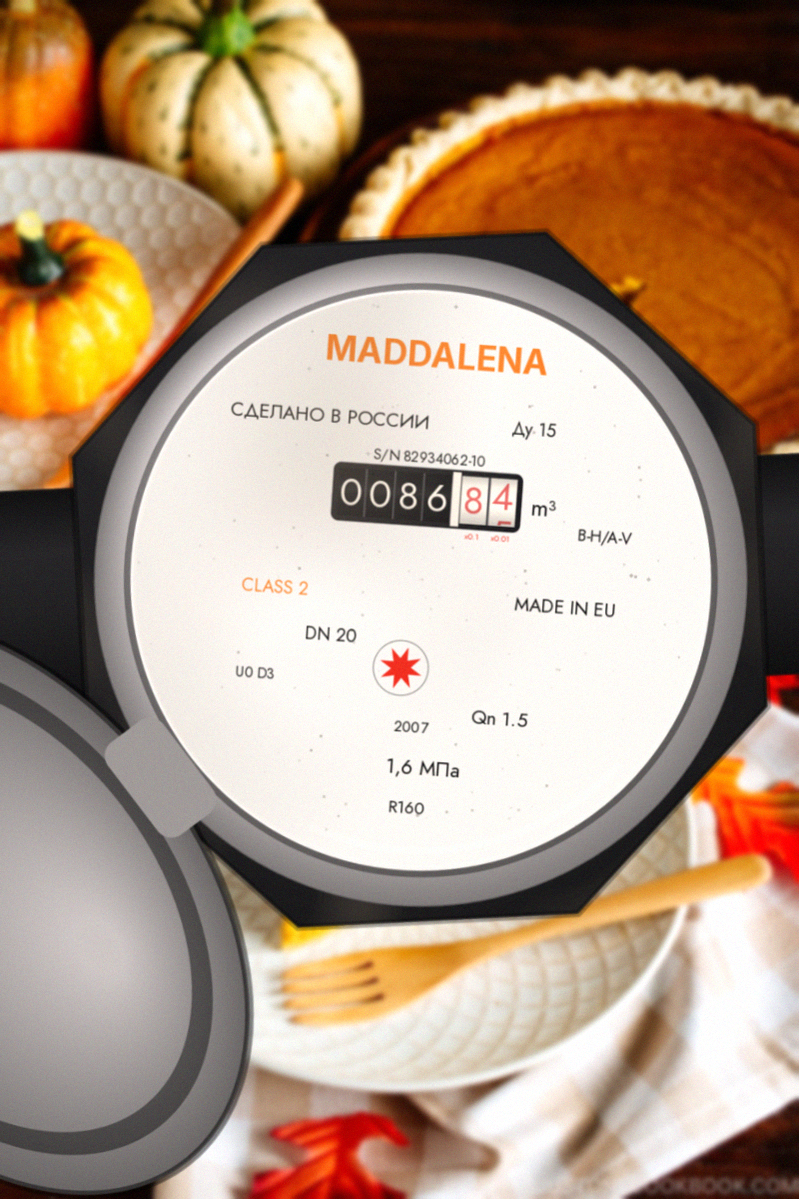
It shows m³ 86.84
